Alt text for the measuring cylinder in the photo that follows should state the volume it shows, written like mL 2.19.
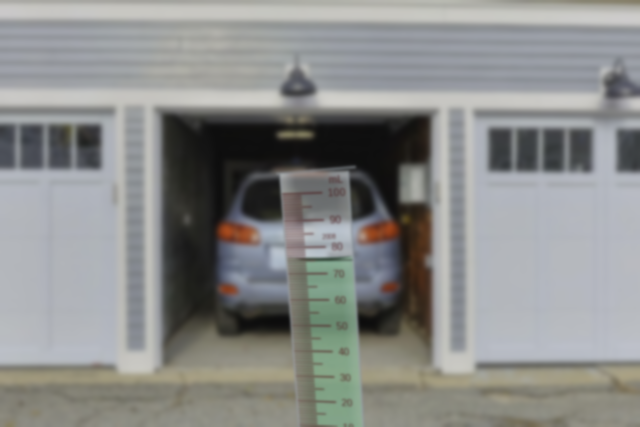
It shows mL 75
